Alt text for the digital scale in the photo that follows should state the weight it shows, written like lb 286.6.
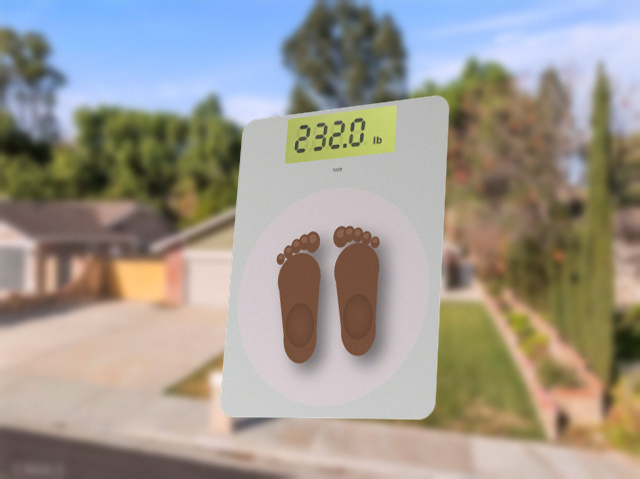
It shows lb 232.0
